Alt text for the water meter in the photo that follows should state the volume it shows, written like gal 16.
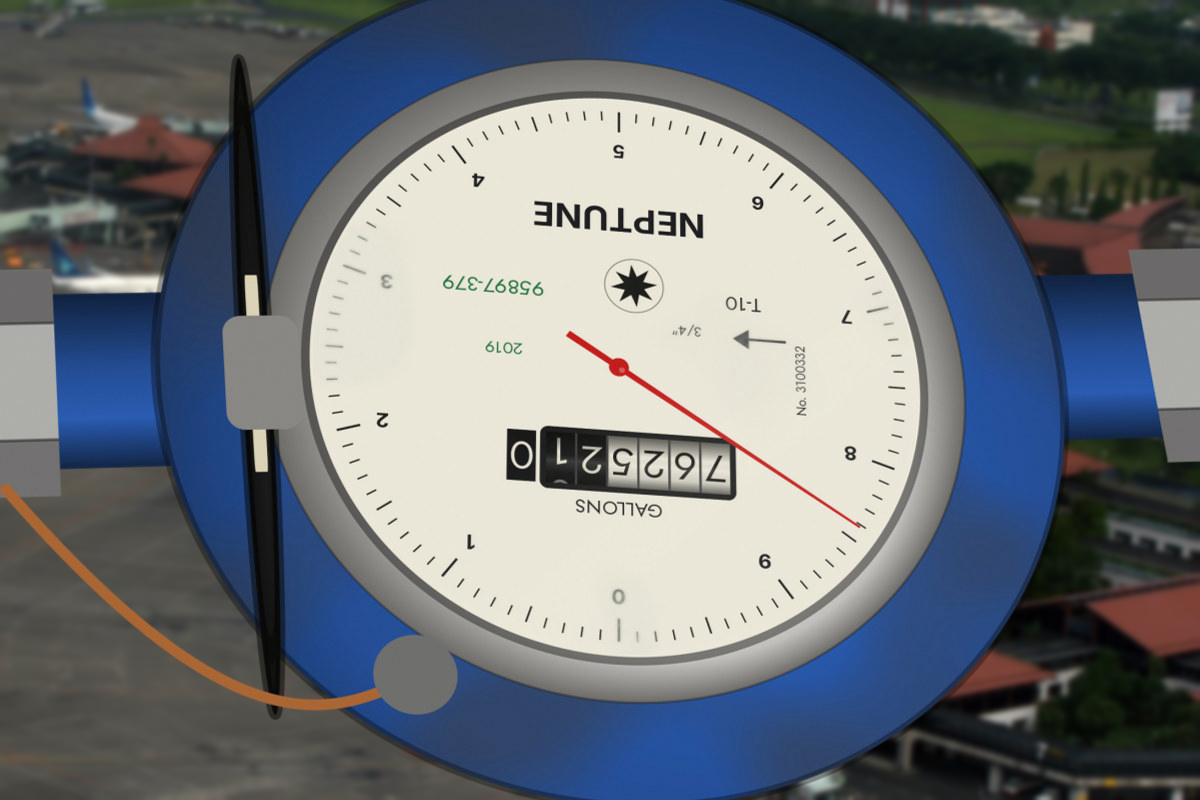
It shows gal 7625208.4
